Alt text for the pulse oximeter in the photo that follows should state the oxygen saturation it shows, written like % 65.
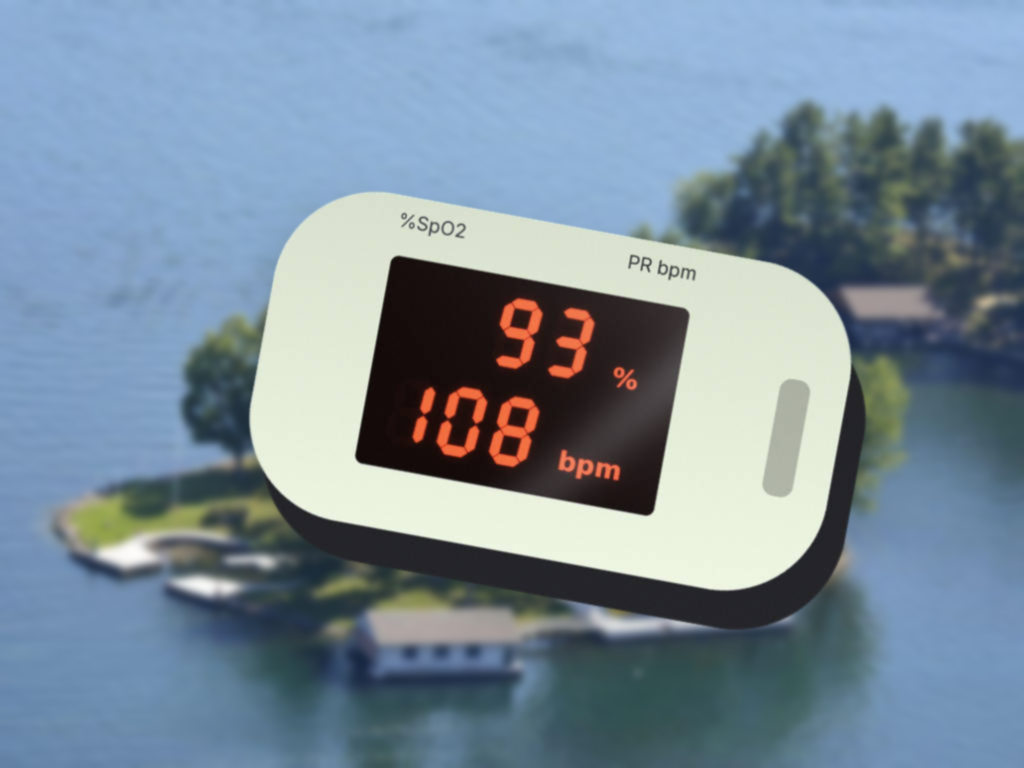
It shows % 93
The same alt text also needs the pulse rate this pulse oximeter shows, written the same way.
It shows bpm 108
